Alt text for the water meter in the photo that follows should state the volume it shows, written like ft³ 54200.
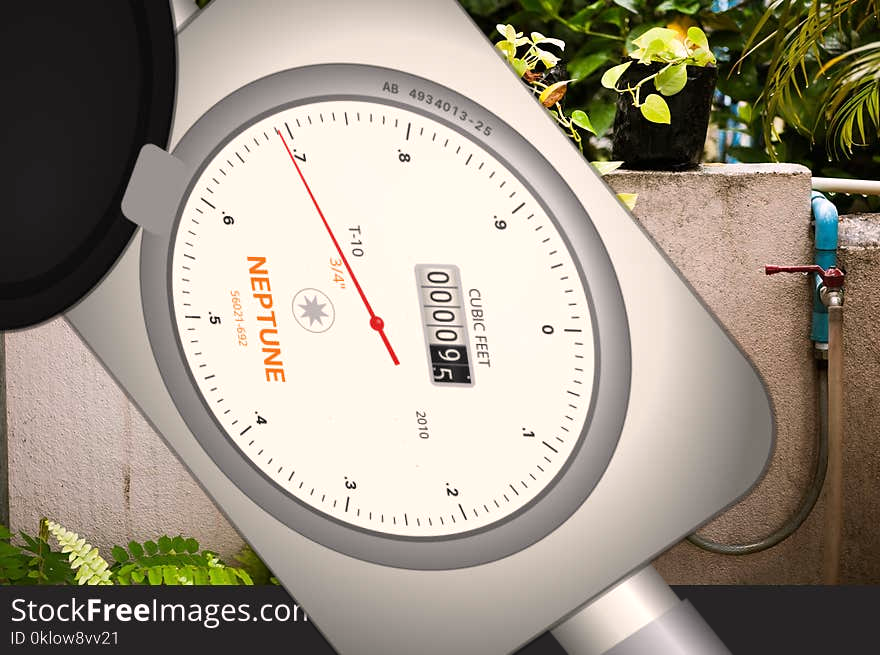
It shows ft³ 94.69
